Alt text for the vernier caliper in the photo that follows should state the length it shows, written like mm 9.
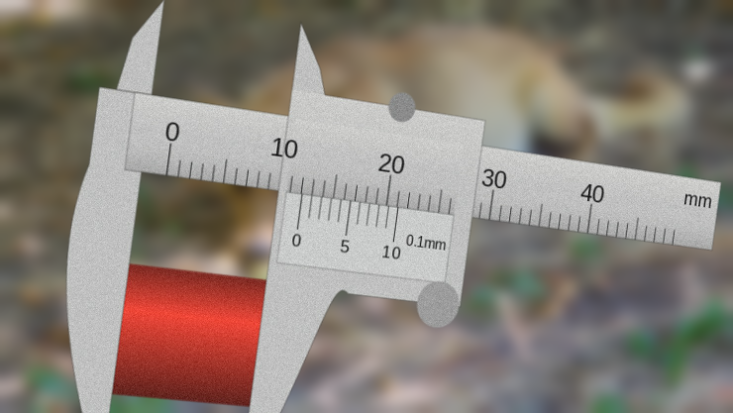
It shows mm 12.1
